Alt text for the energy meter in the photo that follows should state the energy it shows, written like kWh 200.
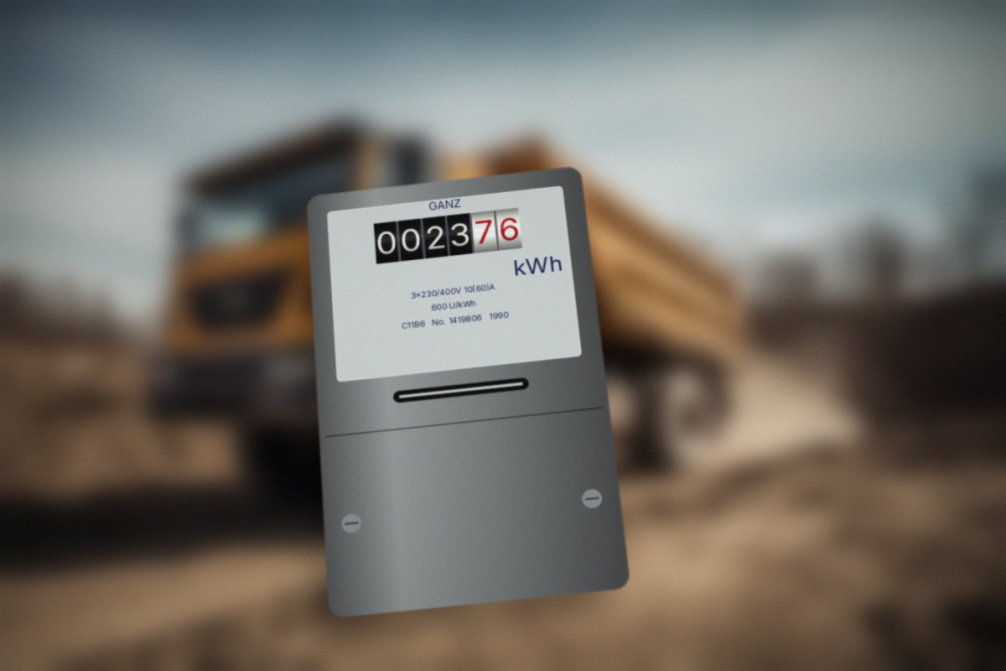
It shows kWh 23.76
